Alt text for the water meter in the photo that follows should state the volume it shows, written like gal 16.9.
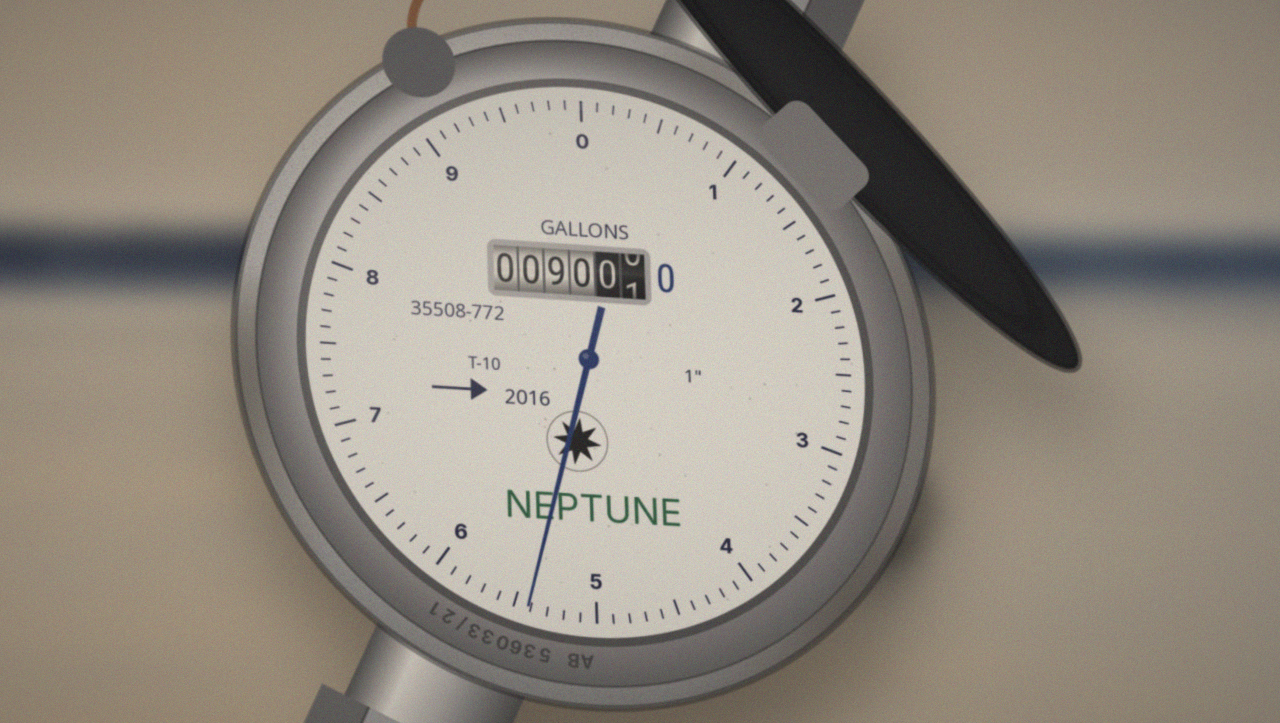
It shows gal 90005.4
